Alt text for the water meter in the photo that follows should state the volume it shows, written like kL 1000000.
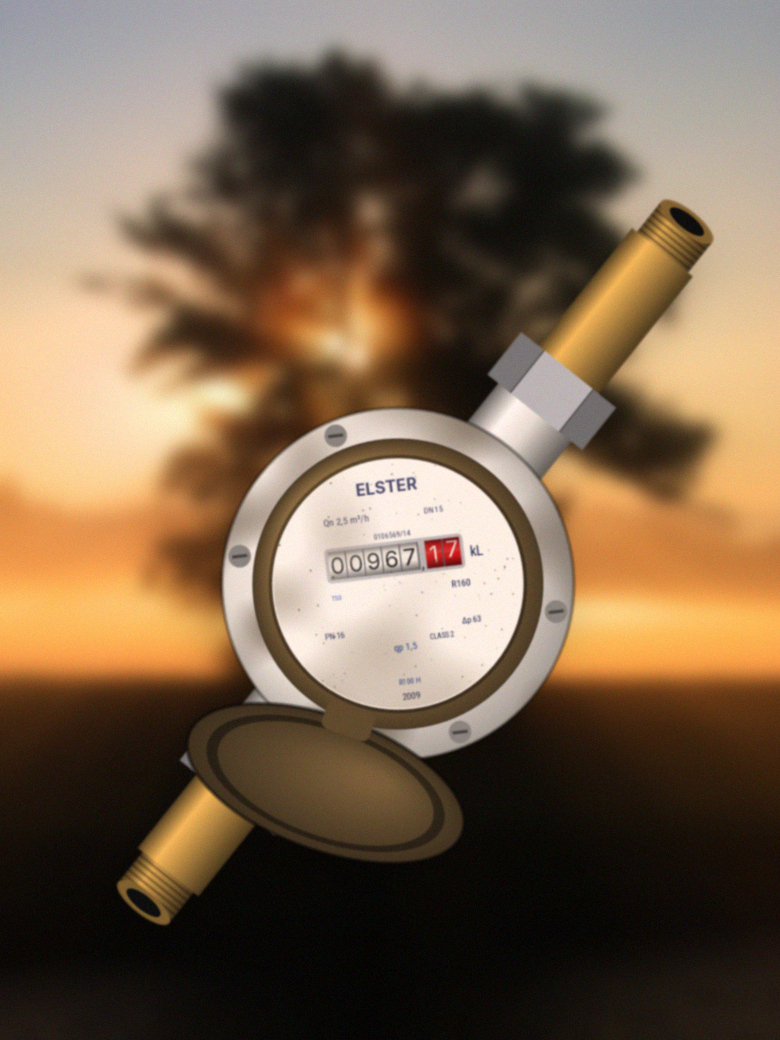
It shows kL 967.17
